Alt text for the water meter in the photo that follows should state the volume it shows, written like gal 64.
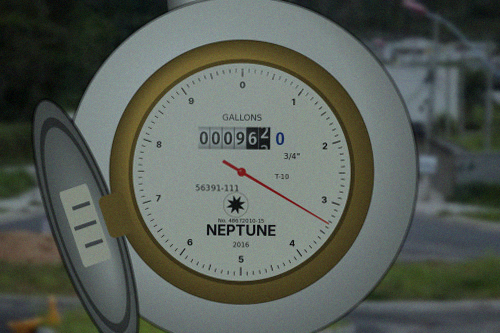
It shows gal 9623.3
